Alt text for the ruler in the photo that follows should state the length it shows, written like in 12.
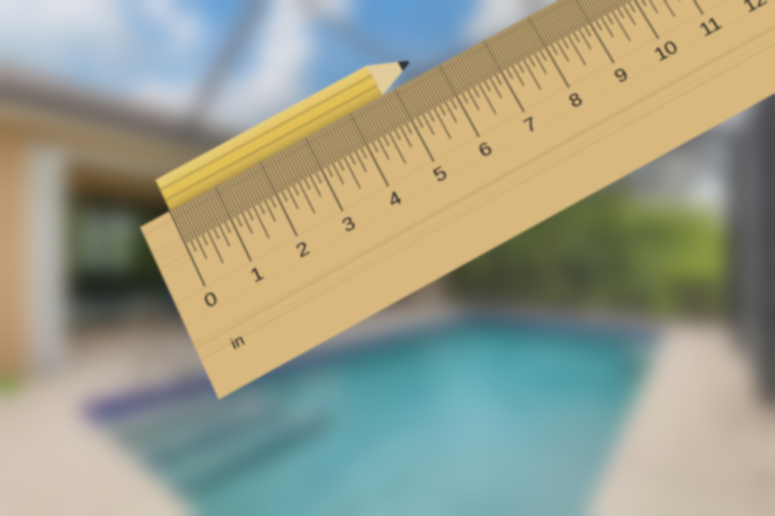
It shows in 5.5
